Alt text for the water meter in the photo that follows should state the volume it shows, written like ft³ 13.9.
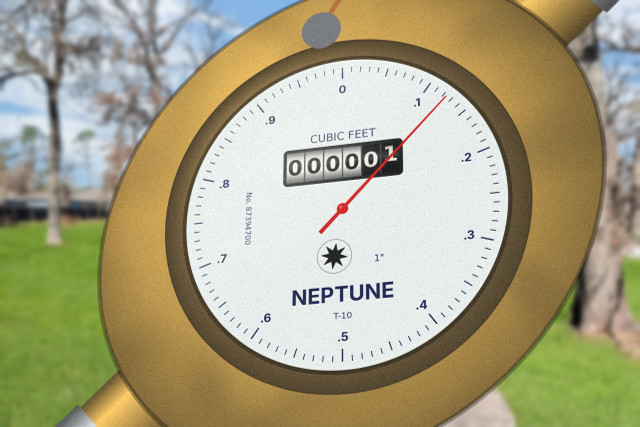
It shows ft³ 1.12
